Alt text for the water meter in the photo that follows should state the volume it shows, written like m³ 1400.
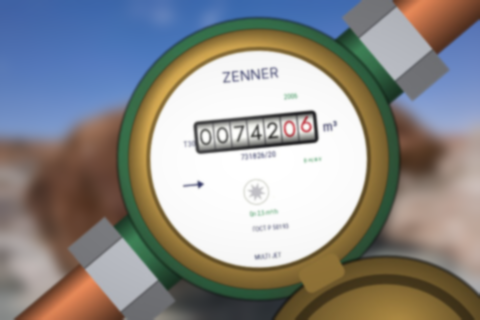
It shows m³ 742.06
